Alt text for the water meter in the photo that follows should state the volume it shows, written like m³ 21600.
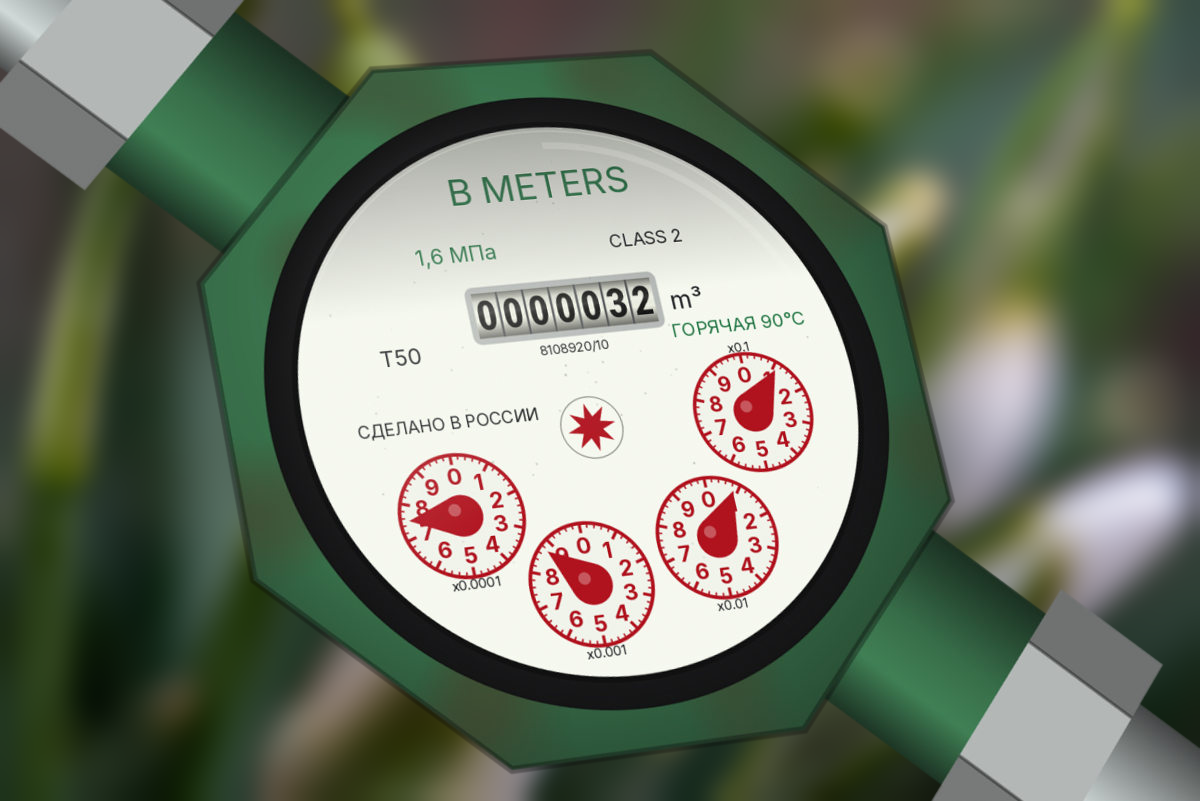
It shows m³ 32.1087
